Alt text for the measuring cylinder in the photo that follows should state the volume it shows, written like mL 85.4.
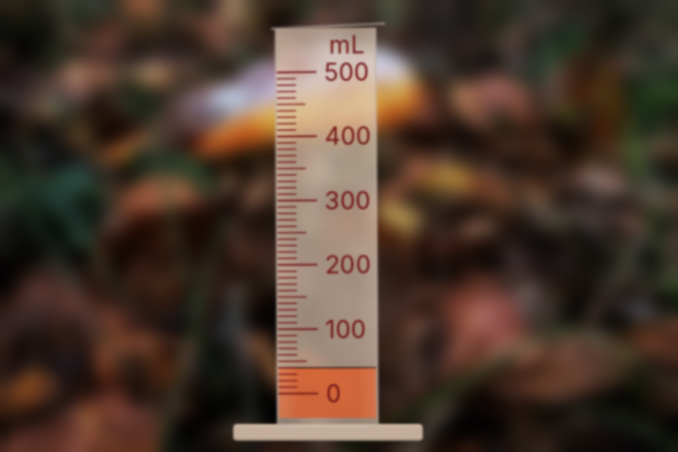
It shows mL 40
